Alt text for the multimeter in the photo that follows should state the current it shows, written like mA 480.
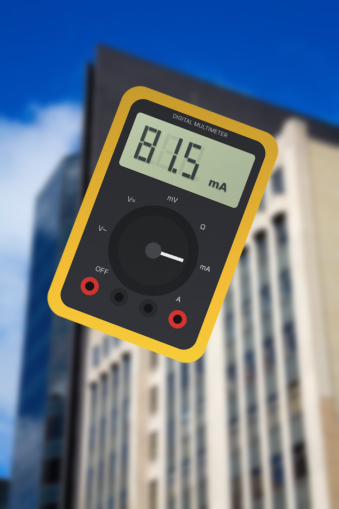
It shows mA 81.5
